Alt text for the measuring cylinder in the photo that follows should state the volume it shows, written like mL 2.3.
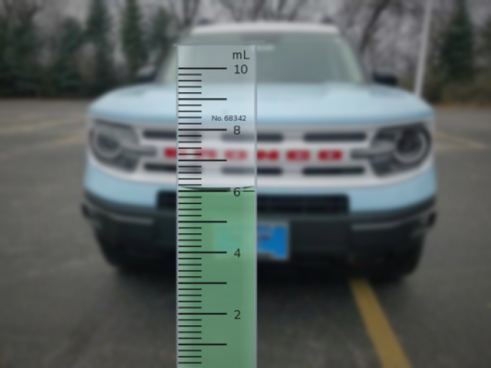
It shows mL 6
